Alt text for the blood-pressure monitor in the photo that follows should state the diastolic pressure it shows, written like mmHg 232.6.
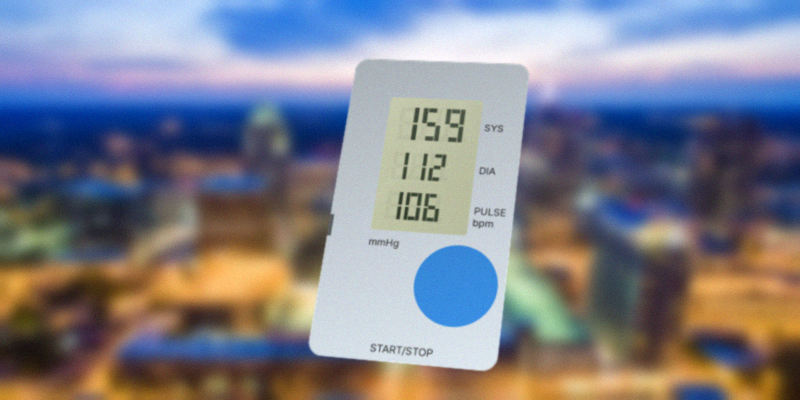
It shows mmHg 112
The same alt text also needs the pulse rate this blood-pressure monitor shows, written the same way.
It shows bpm 106
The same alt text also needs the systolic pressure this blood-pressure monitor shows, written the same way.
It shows mmHg 159
